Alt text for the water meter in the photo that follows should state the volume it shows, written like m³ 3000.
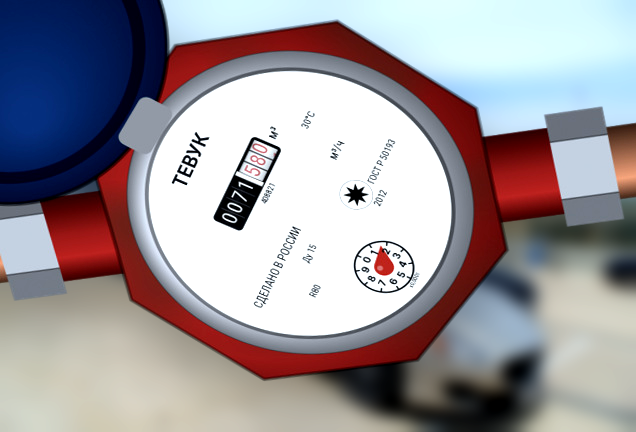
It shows m³ 71.5801
